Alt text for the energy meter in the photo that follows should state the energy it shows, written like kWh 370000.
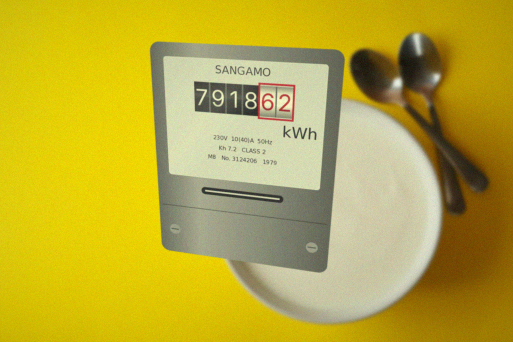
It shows kWh 7918.62
